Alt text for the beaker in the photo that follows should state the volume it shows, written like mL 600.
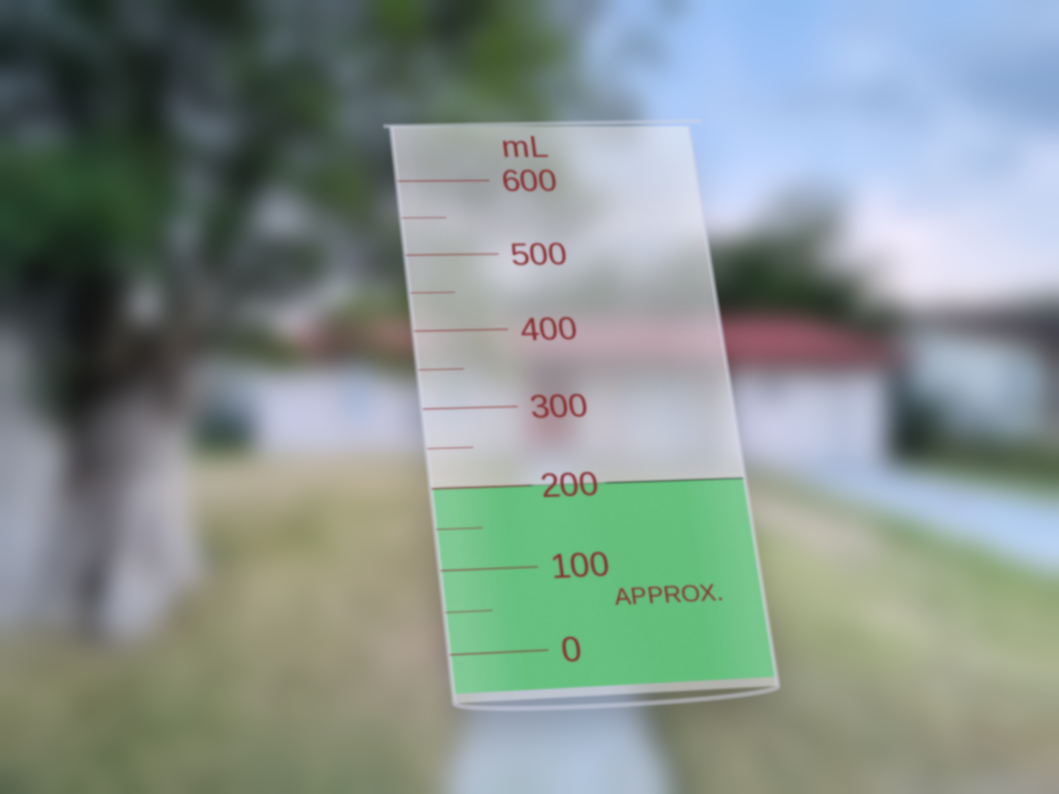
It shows mL 200
